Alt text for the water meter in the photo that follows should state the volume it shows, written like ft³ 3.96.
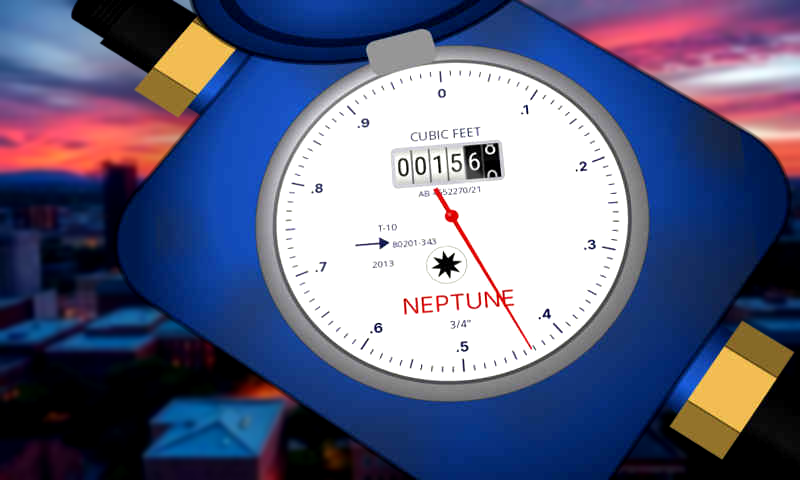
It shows ft³ 1568.43
